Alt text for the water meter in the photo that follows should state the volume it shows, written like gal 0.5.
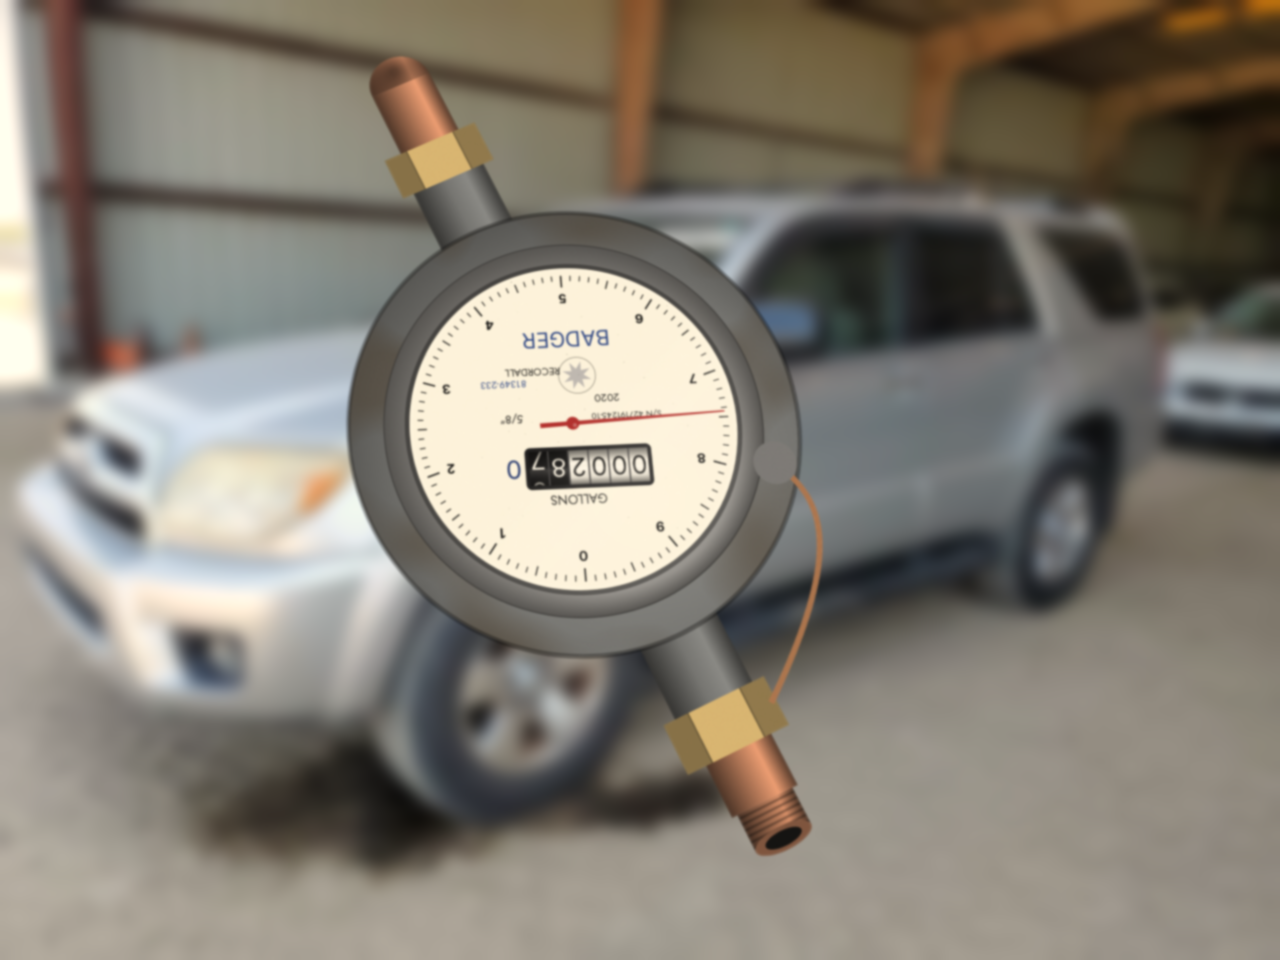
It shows gal 2867.4
